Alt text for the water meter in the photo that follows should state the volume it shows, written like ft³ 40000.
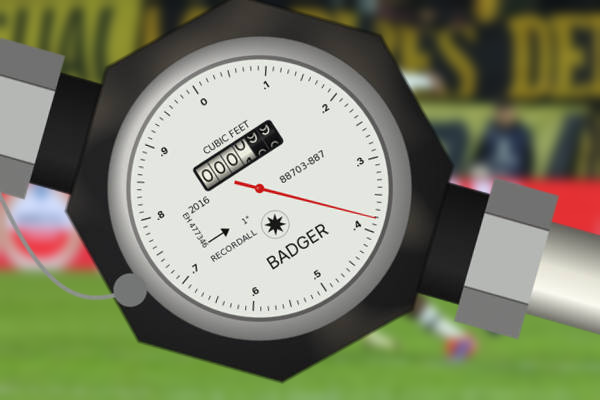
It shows ft³ 99.38
